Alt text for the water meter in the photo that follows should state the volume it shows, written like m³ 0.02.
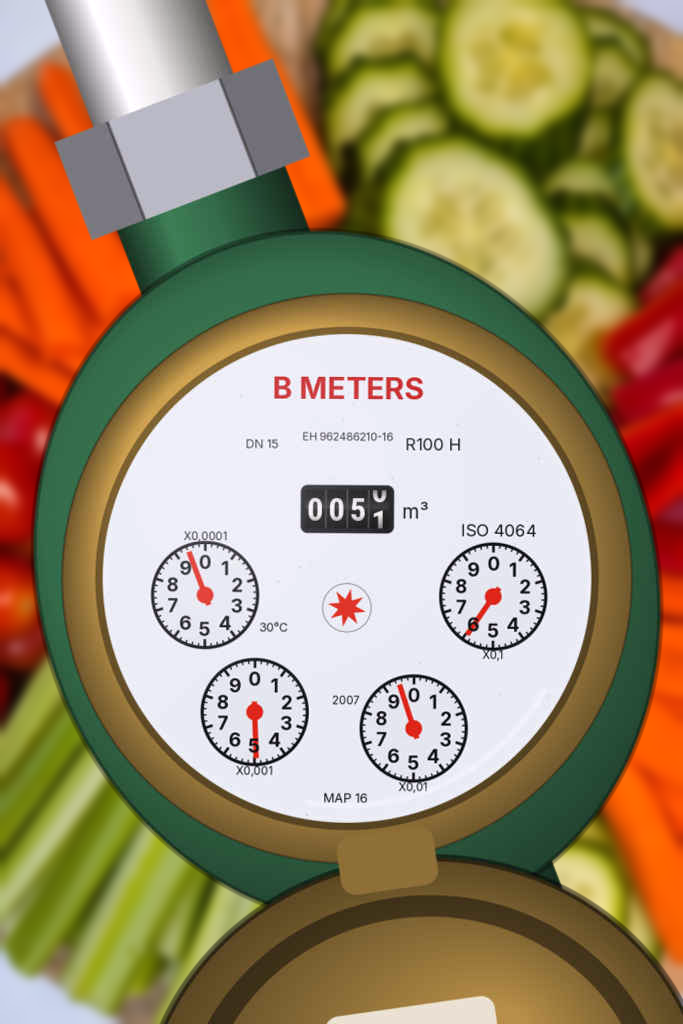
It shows m³ 50.5949
